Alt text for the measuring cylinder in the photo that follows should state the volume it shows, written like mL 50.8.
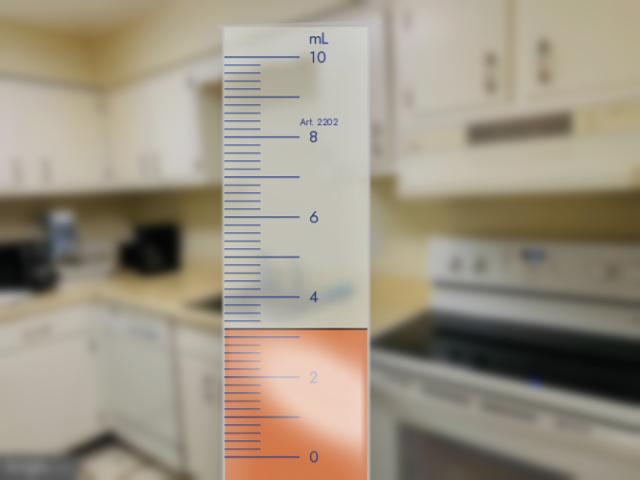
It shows mL 3.2
